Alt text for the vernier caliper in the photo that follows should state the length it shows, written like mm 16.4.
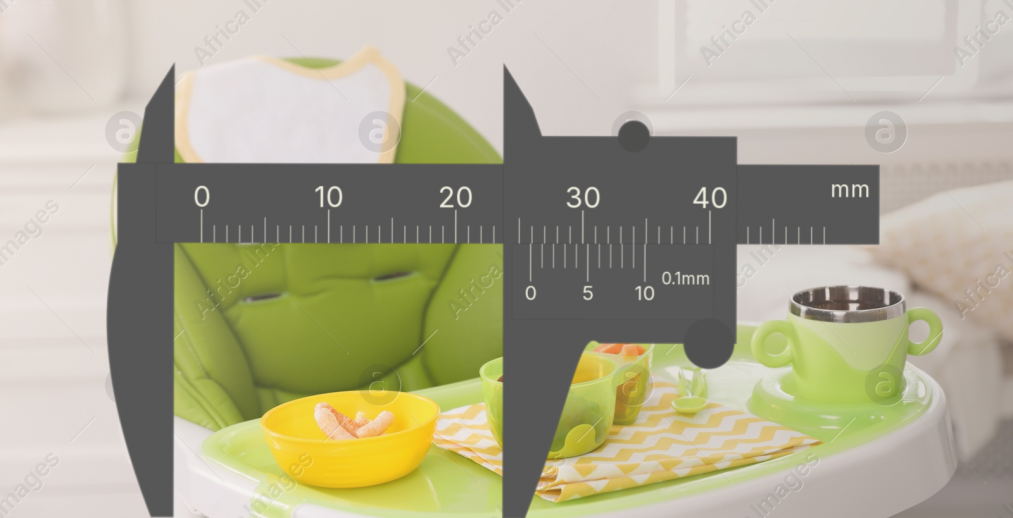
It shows mm 25.9
